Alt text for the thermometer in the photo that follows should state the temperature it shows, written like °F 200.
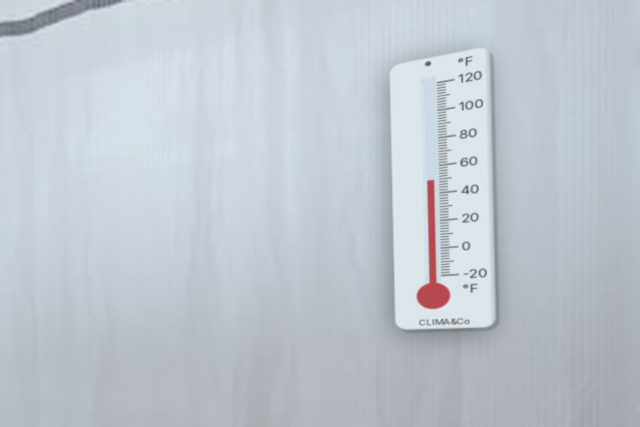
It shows °F 50
